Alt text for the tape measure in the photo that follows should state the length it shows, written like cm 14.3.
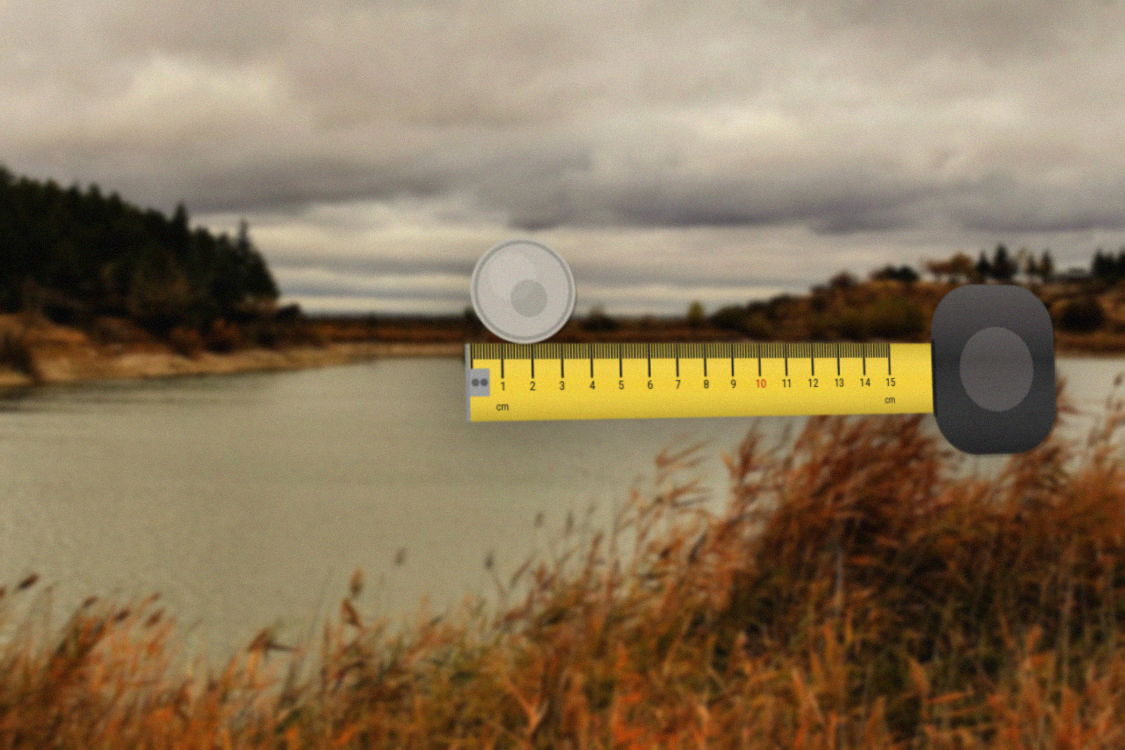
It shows cm 3.5
